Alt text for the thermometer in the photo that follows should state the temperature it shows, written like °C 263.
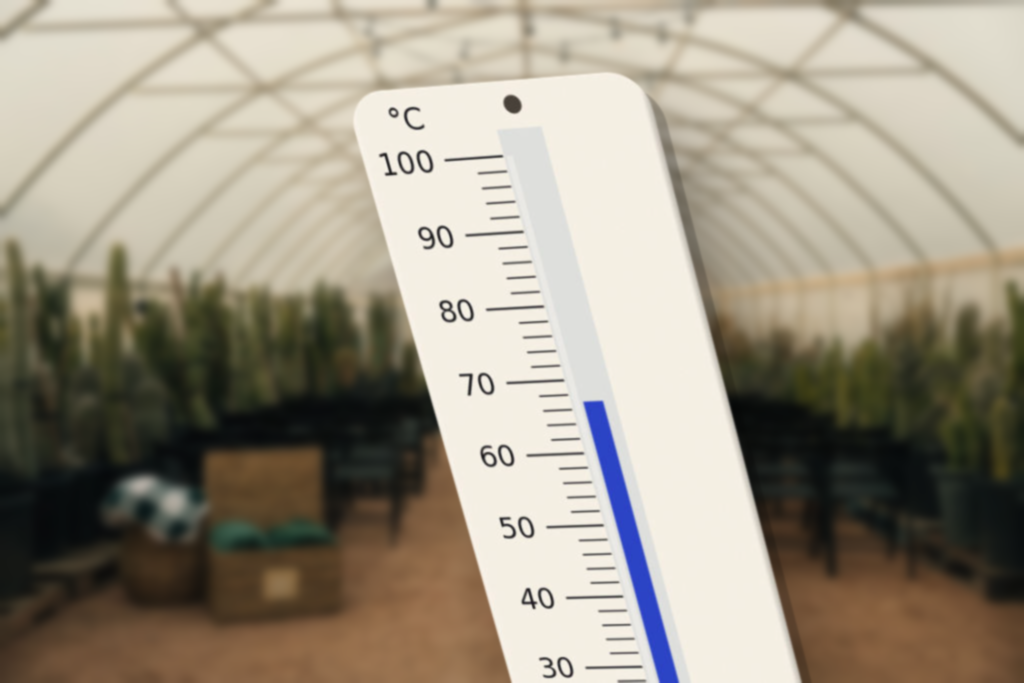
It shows °C 67
